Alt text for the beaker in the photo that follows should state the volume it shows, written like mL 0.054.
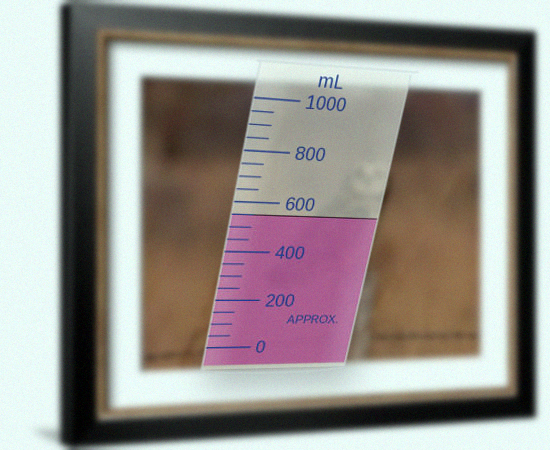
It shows mL 550
